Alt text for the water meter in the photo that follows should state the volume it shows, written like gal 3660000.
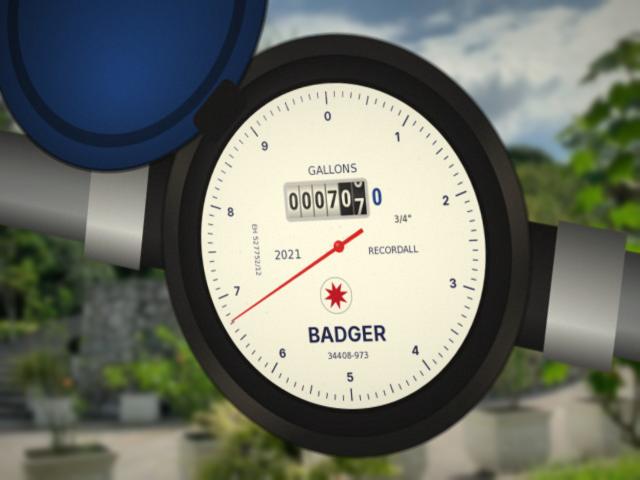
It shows gal 7066.7
